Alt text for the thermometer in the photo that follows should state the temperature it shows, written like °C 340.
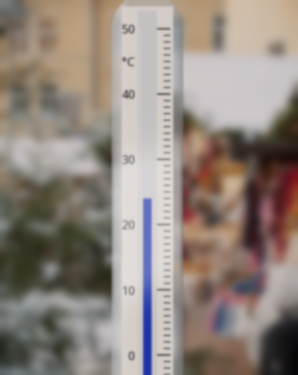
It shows °C 24
